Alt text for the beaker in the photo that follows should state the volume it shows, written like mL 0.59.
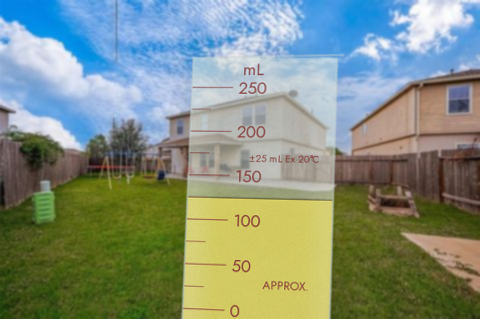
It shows mL 125
